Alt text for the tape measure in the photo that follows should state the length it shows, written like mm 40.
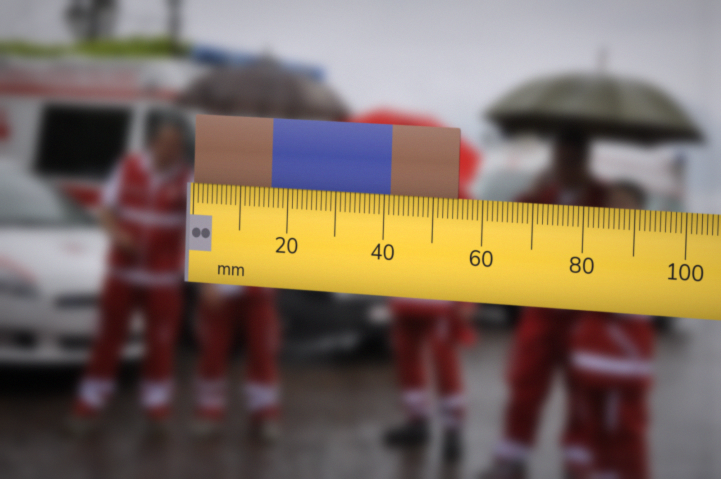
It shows mm 55
